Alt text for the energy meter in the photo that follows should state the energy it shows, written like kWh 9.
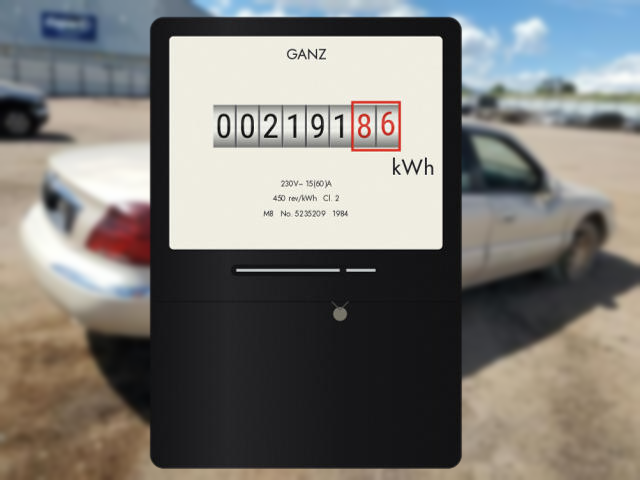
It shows kWh 2191.86
